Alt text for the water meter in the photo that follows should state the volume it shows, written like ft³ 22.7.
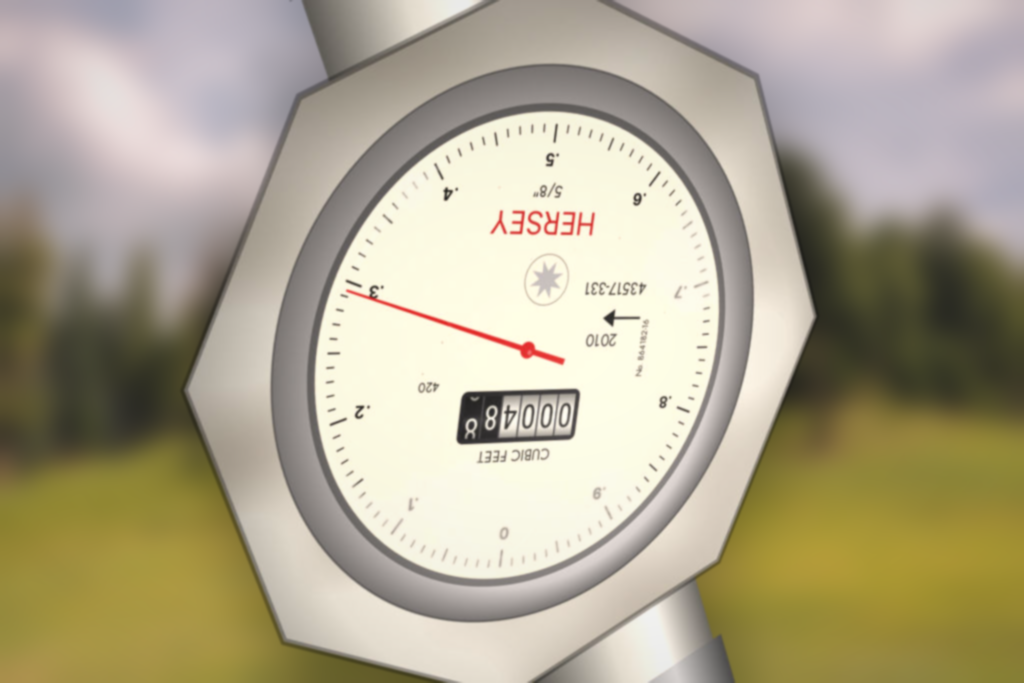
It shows ft³ 488.29
